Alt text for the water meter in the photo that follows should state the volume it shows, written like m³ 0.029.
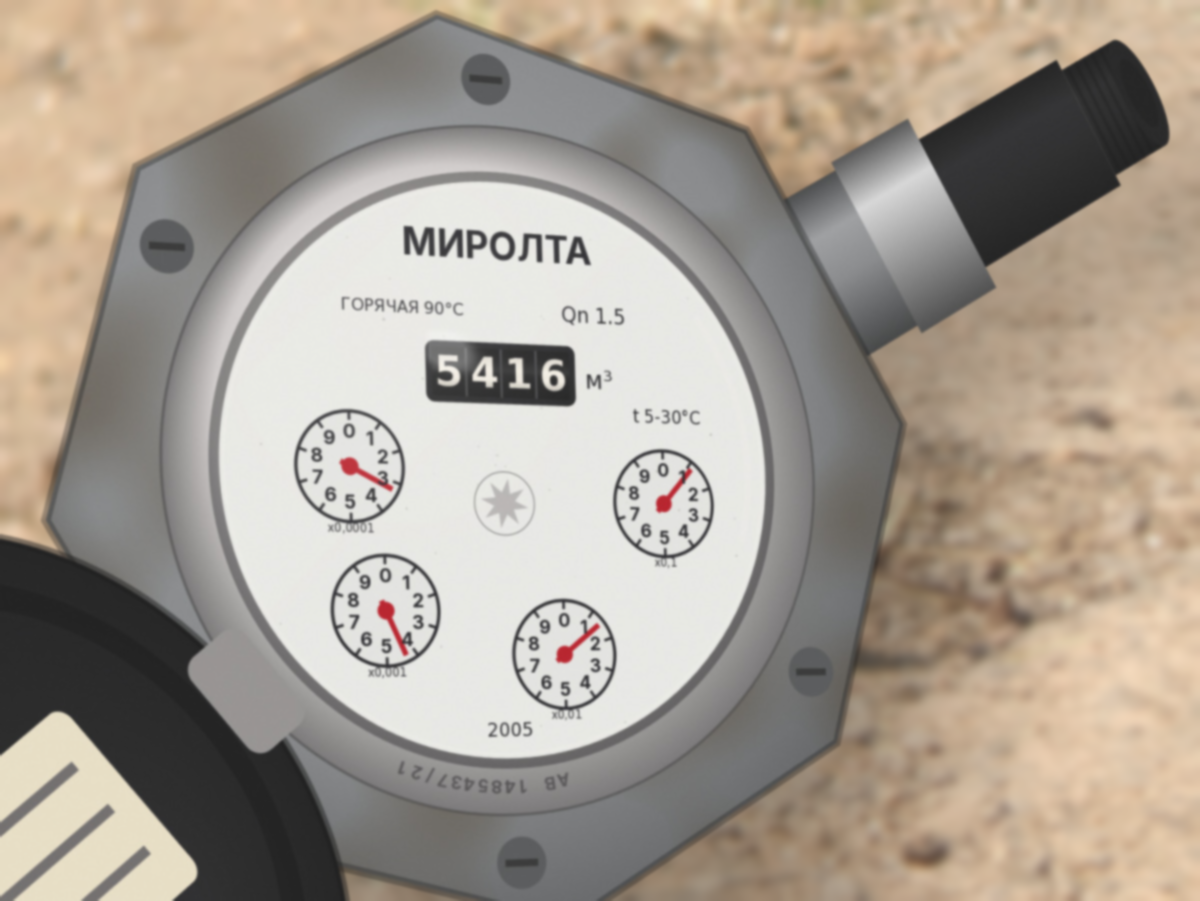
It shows m³ 5416.1143
